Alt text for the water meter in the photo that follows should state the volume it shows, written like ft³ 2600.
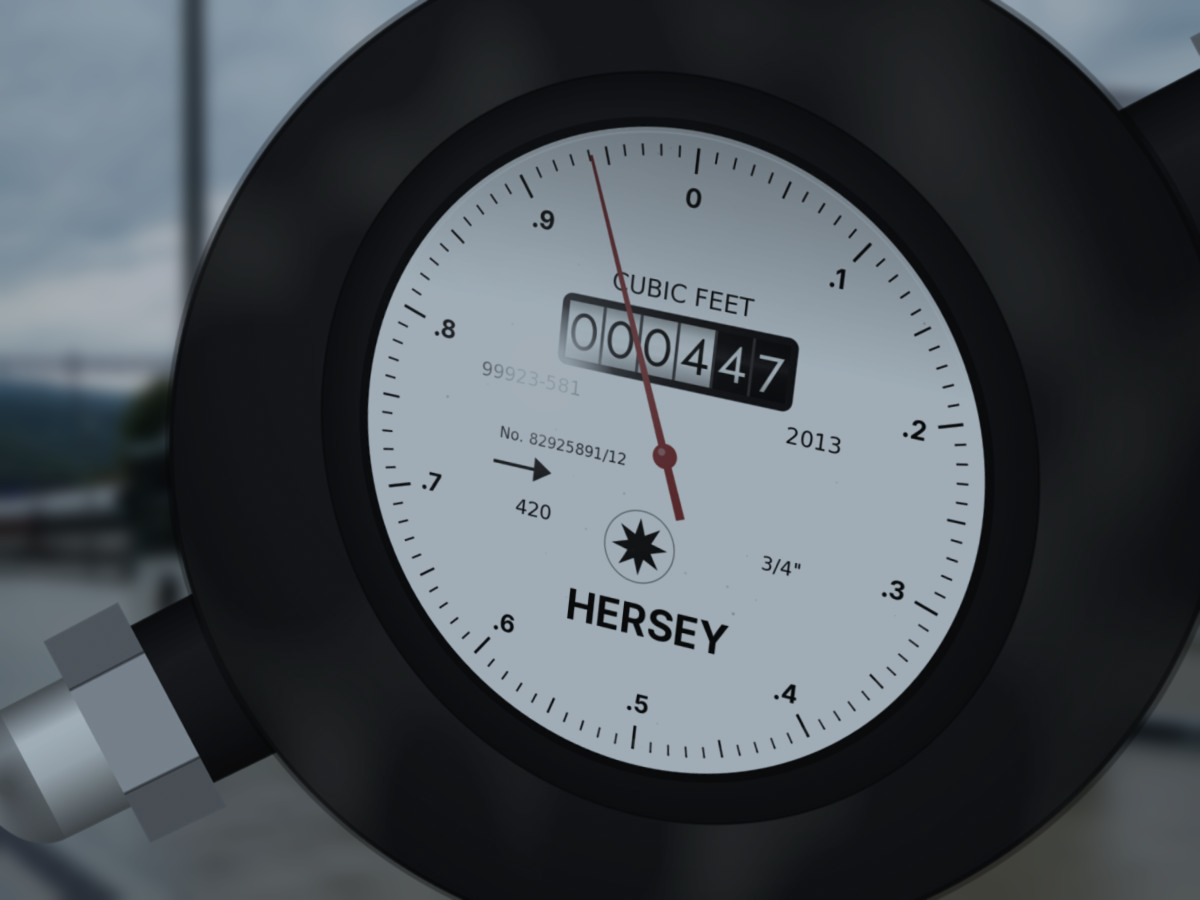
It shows ft³ 446.94
